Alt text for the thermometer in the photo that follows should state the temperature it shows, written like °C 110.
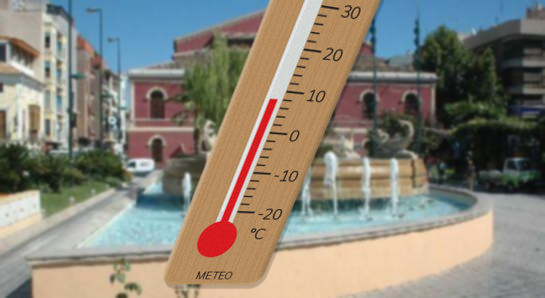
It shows °C 8
